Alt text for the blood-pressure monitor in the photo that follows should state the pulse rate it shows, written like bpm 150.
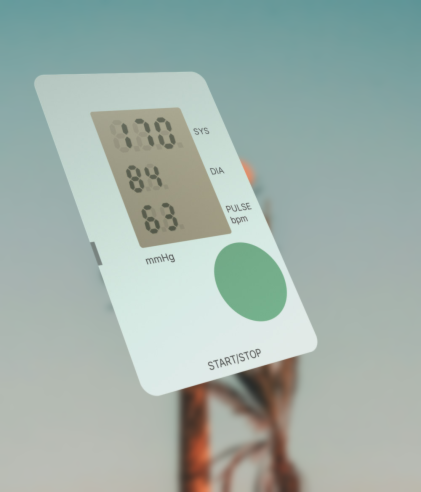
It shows bpm 63
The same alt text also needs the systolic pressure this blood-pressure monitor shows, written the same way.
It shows mmHg 170
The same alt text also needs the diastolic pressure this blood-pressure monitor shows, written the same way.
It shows mmHg 84
